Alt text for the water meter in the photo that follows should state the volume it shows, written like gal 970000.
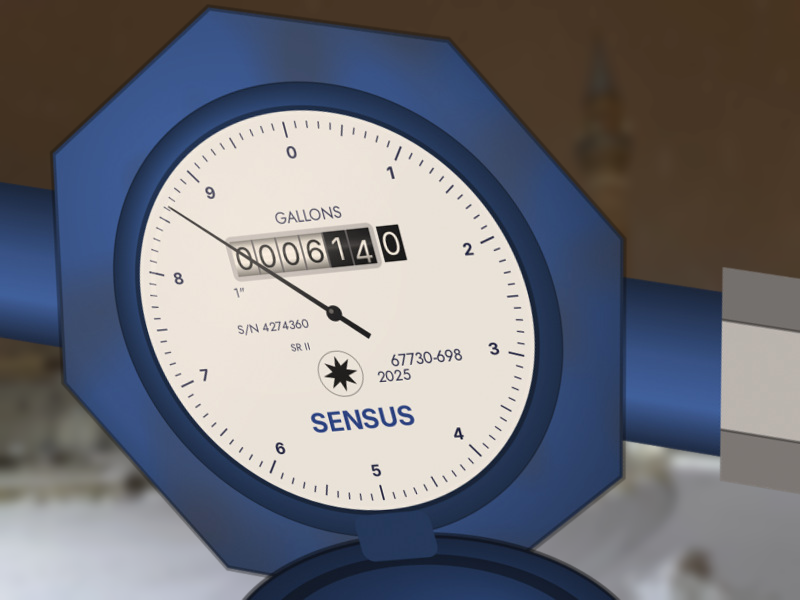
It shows gal 6138.6
